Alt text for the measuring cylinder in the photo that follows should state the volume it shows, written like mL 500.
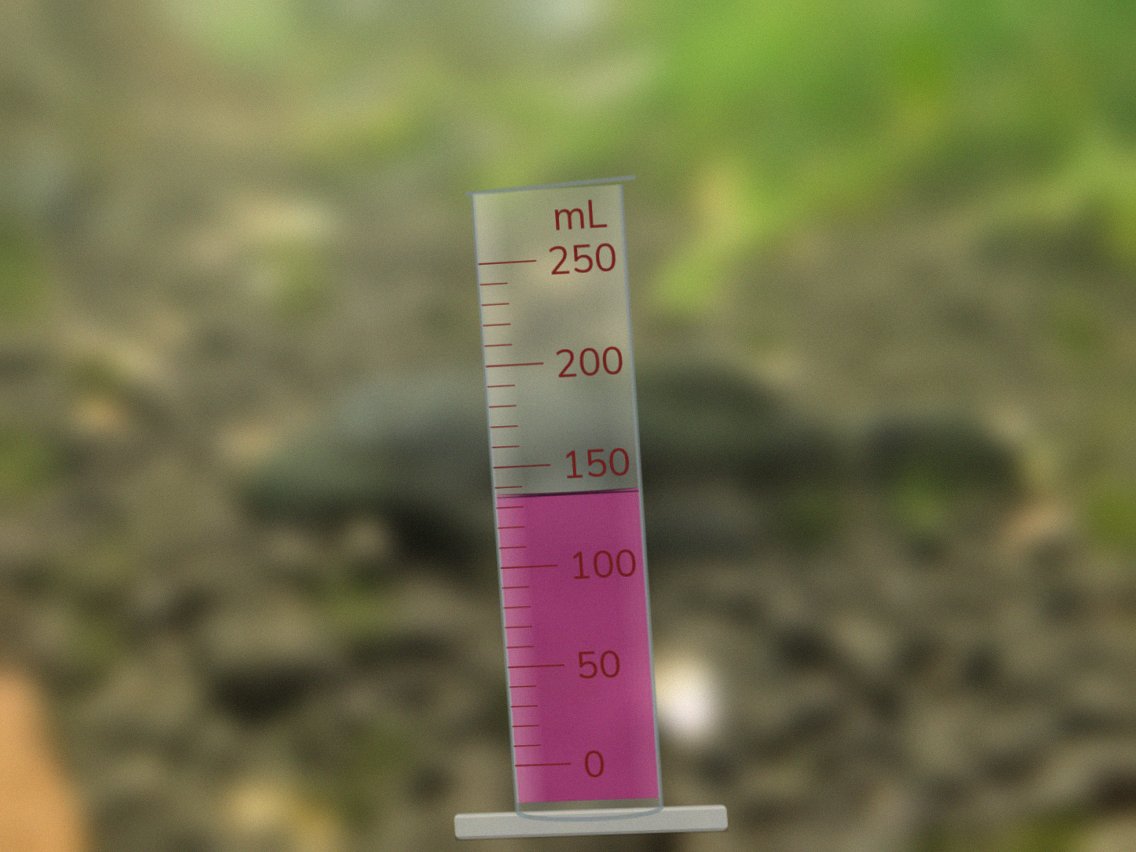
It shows mL 135
